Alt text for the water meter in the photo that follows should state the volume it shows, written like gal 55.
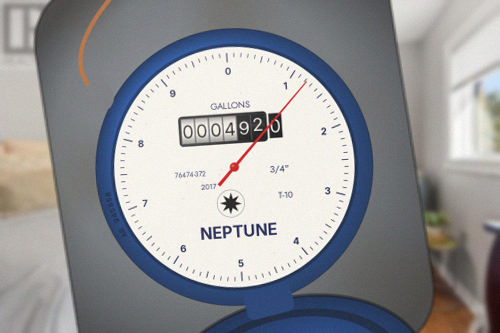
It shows gal 4921.2
